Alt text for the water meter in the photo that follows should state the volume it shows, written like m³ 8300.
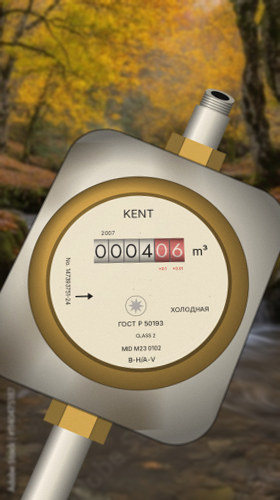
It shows m³ 4.06
